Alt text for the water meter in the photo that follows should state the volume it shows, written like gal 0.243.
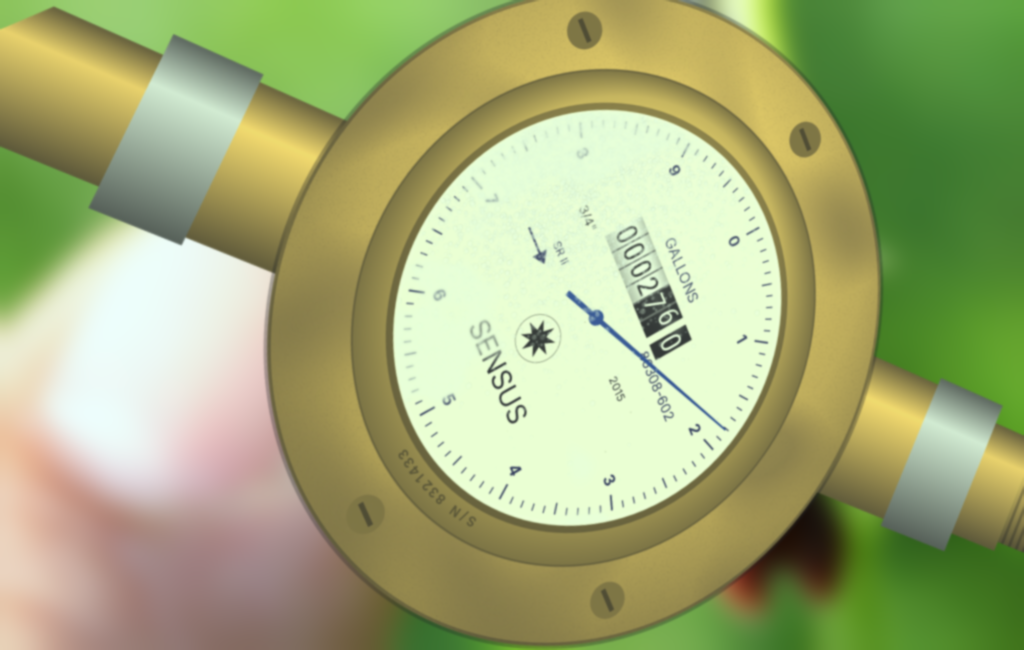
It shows gal 2761.8
